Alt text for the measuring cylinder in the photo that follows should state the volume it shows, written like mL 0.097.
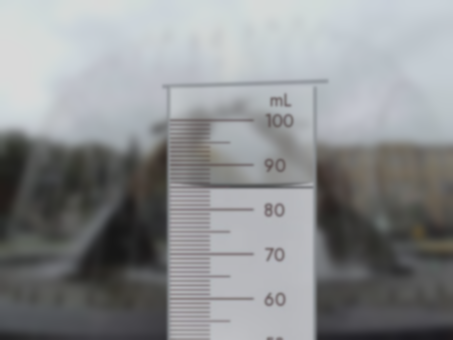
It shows mL 85
